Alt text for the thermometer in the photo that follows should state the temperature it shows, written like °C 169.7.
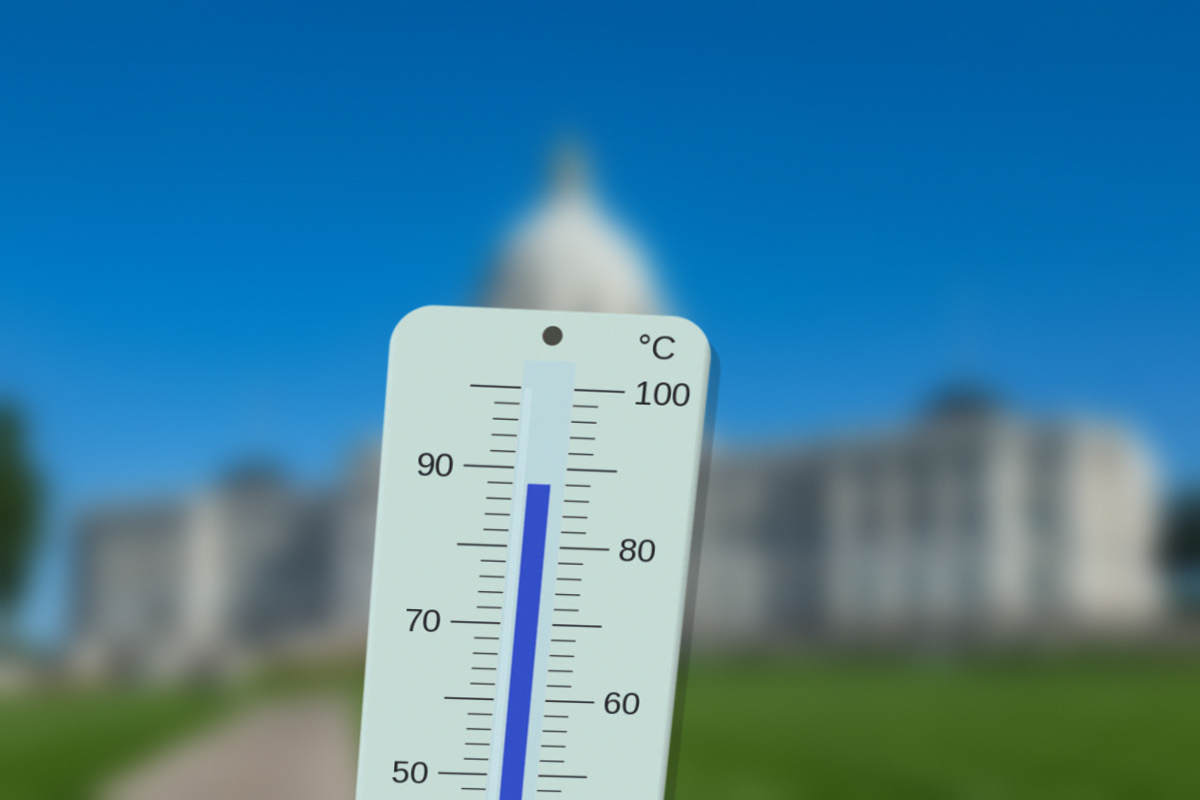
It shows °C 88
